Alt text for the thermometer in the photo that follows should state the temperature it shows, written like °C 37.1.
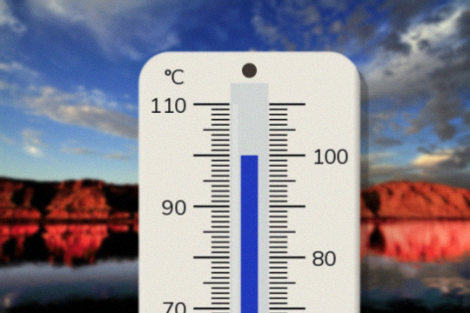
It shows °C 100
